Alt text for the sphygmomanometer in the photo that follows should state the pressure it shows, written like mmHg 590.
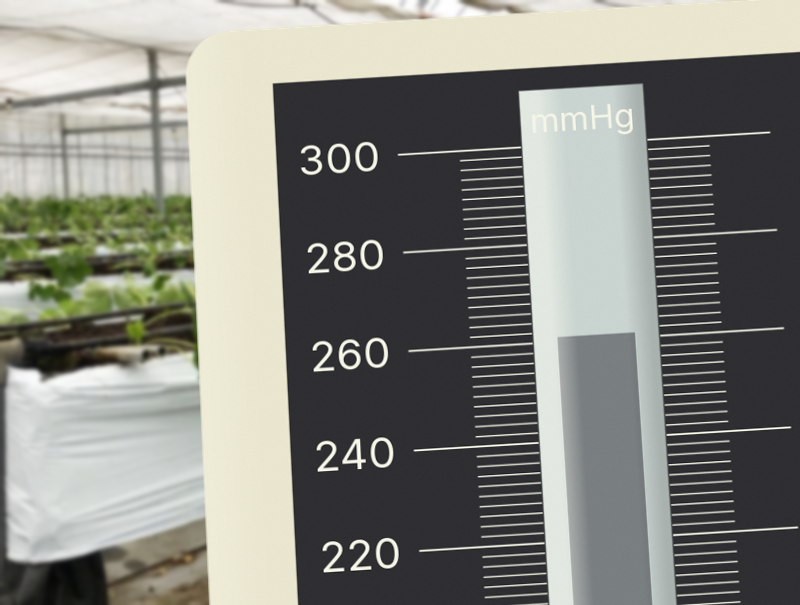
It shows mmHg 261
